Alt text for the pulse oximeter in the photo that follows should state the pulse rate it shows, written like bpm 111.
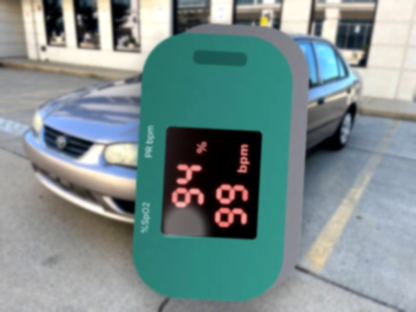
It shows bpm 99
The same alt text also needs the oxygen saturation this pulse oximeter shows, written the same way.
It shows % 94
